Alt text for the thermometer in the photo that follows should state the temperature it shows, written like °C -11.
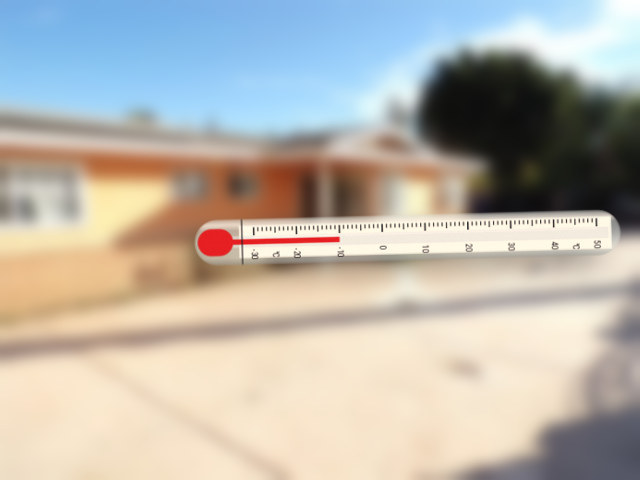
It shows °C -10
